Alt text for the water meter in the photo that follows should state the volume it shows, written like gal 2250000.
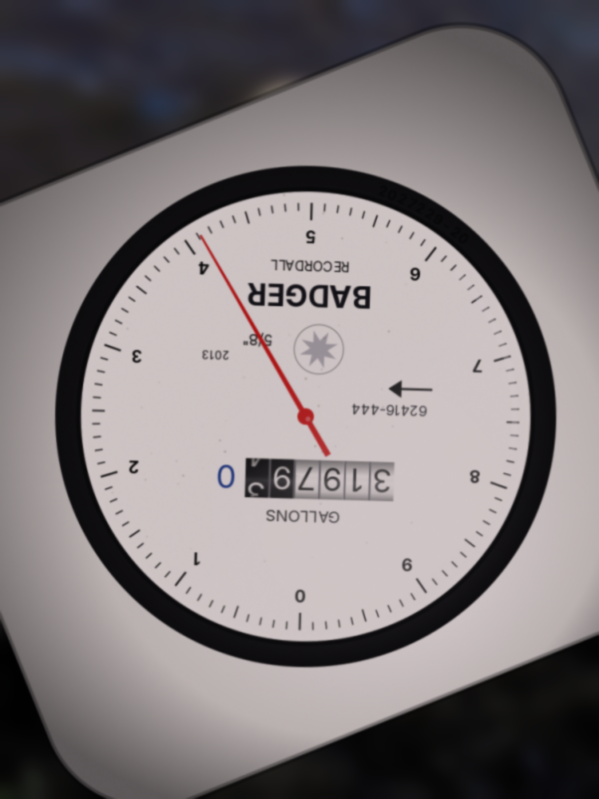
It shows gal 3197934.1
